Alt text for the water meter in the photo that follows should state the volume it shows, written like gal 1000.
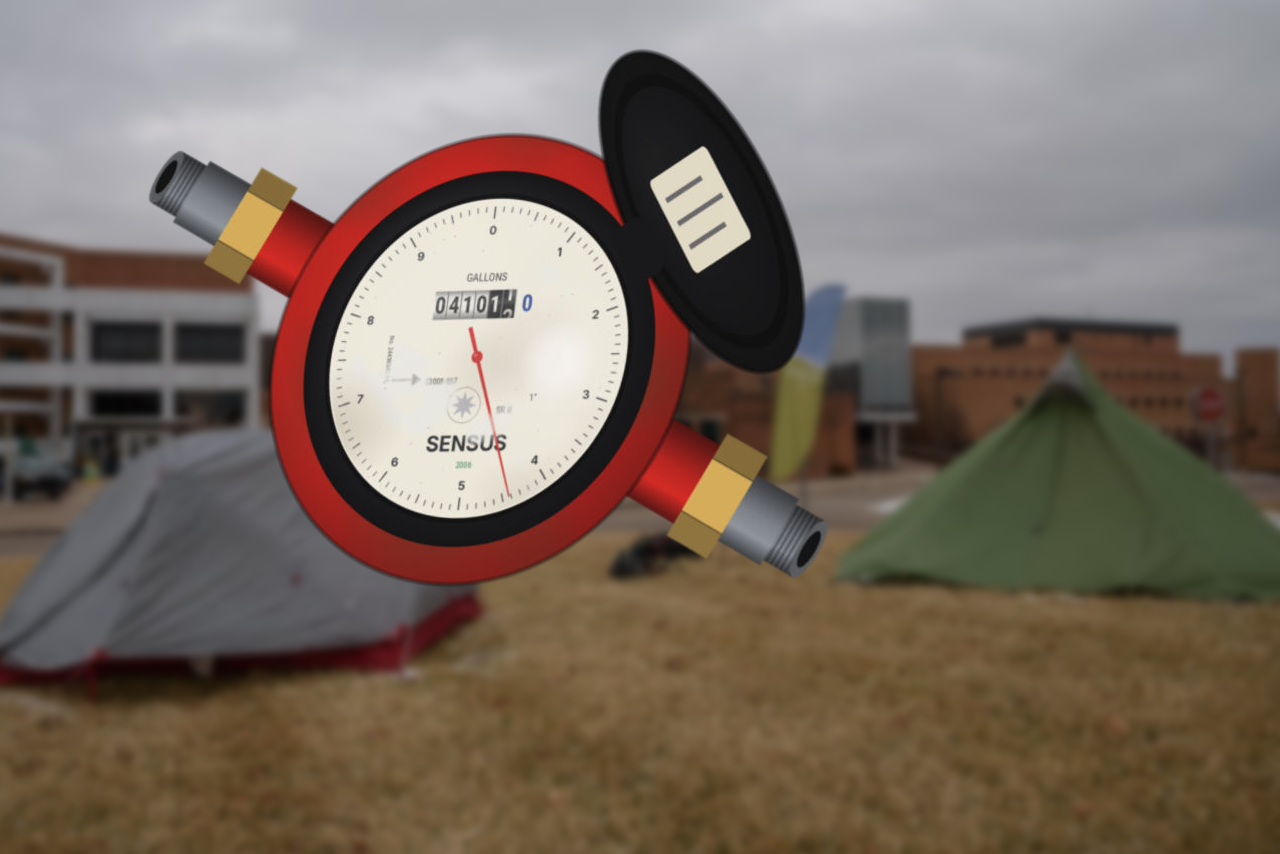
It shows gal 410114.4
